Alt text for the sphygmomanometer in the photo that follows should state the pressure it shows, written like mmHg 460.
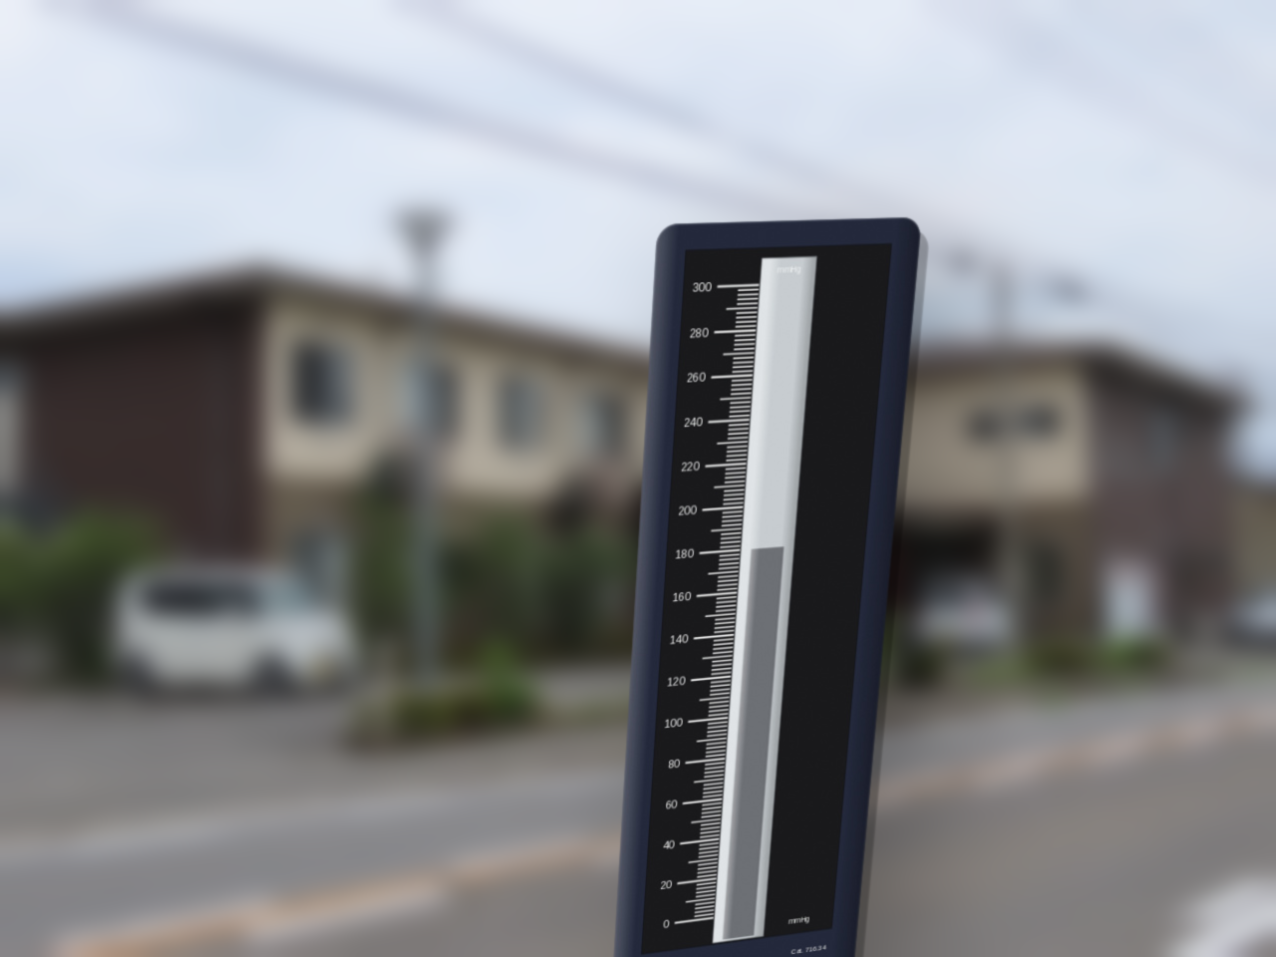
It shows mmHg 180
